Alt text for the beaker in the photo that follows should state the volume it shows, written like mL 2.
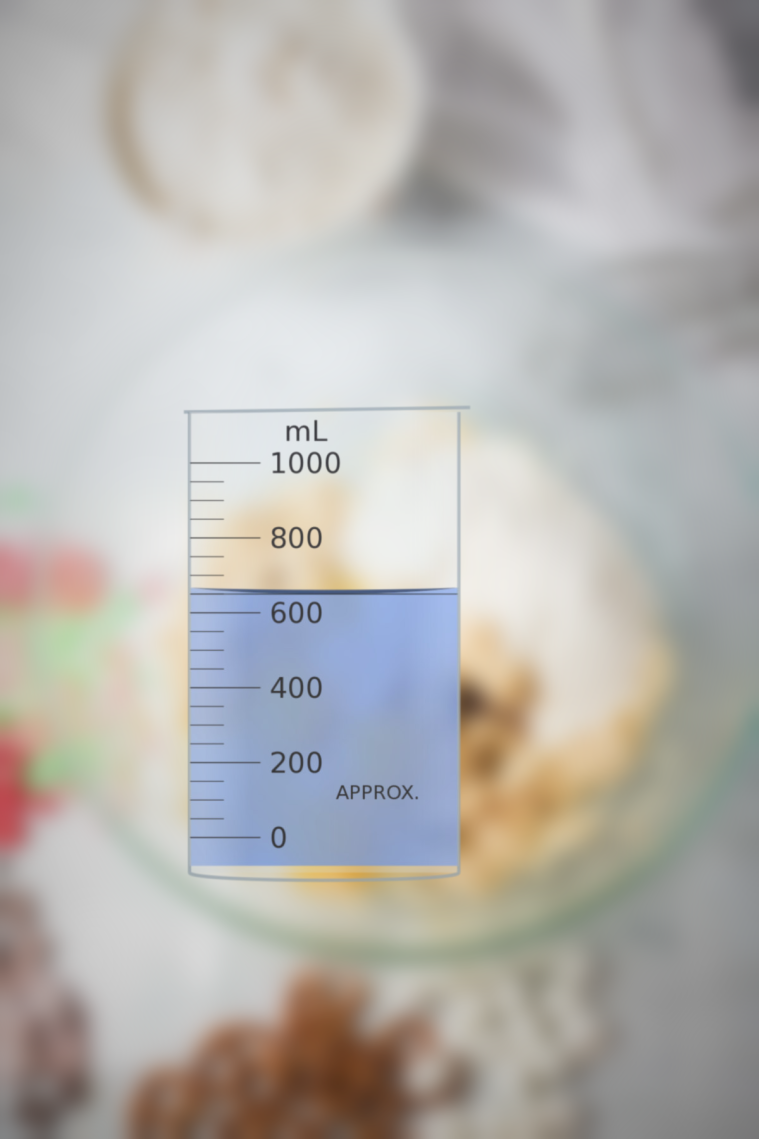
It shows mL 650
